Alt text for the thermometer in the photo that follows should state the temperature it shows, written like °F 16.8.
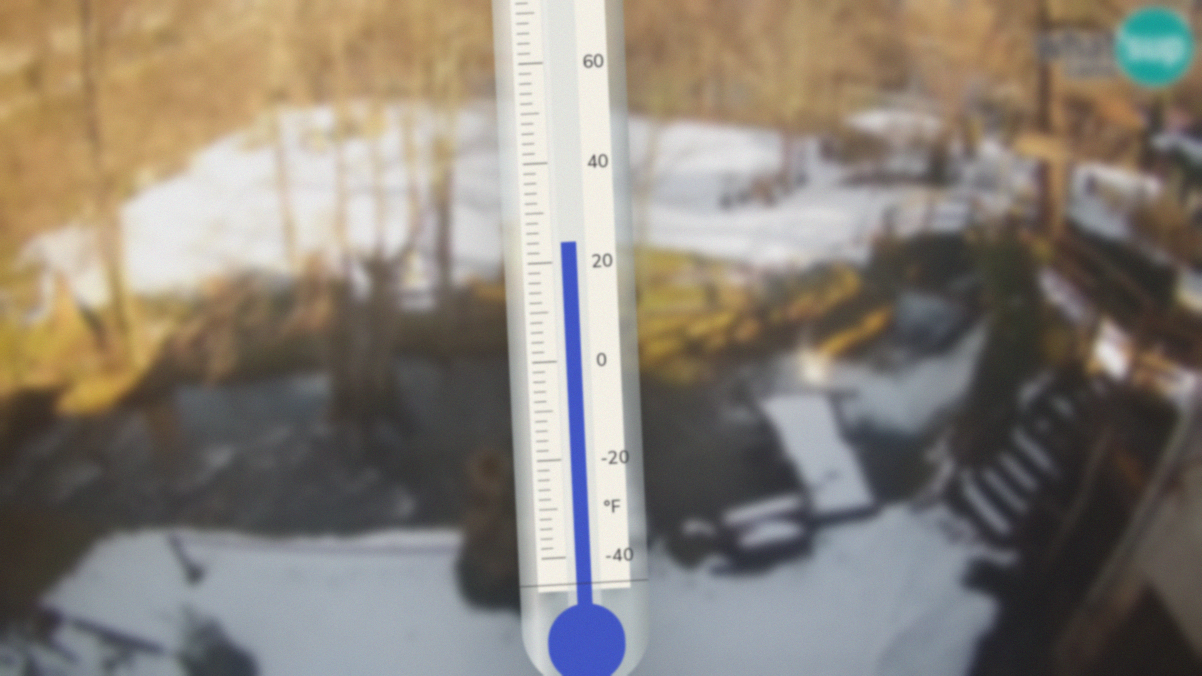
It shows °F 24
